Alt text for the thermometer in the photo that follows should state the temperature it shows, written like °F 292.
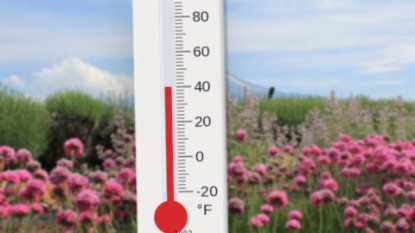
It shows °F 40
